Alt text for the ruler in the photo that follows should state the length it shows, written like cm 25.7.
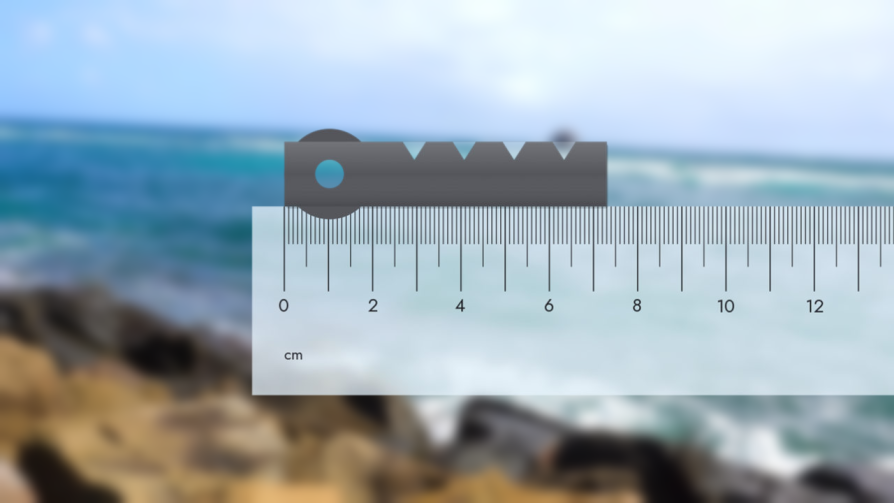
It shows cm 7.3
